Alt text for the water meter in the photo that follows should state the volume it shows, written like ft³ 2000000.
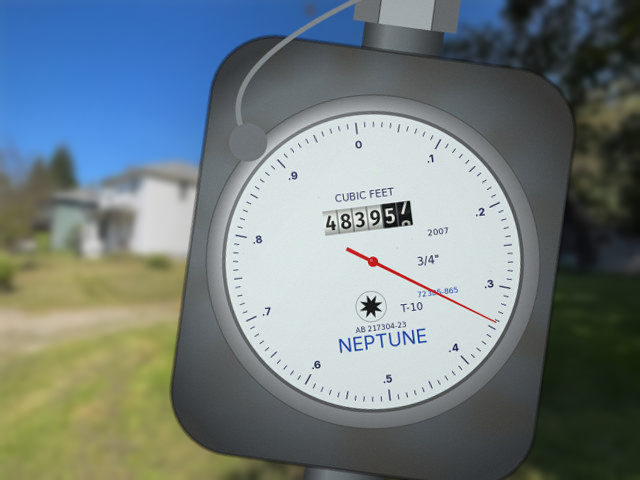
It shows ft³ 483957.34
